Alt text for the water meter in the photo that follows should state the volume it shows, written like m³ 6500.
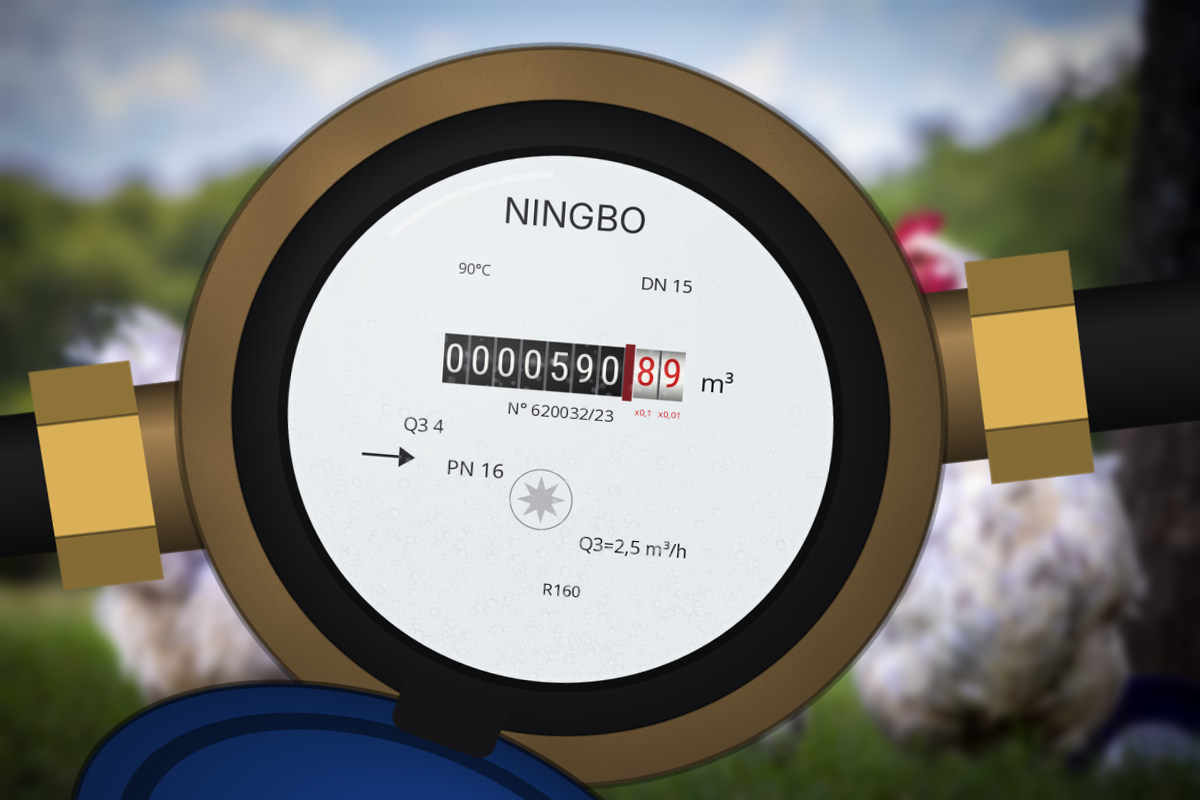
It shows m³ 590.89
